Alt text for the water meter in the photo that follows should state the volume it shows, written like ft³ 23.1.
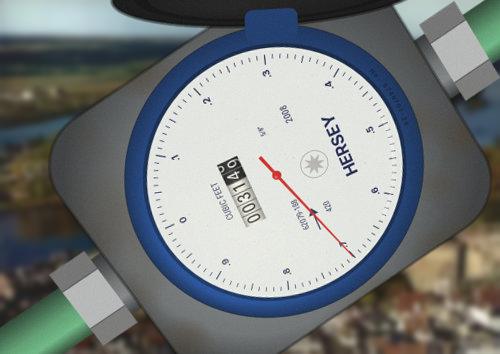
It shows ft³ 3148.70
